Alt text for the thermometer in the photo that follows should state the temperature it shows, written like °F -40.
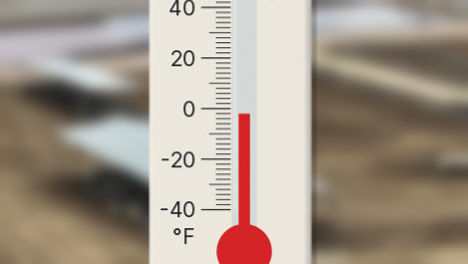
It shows °F -2
